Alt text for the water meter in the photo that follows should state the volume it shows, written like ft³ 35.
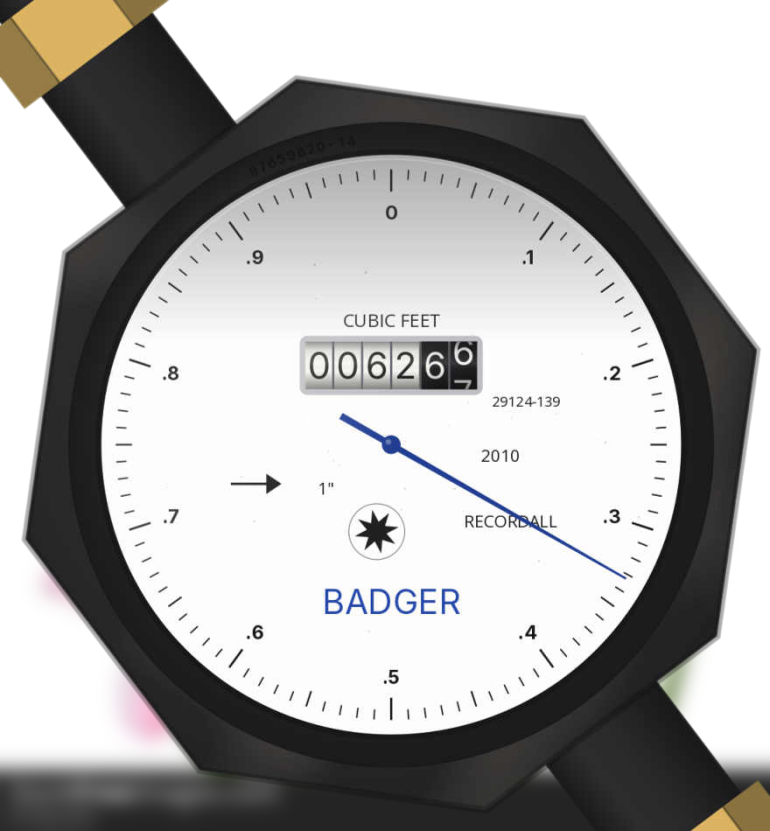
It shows ft³ 6266.33
